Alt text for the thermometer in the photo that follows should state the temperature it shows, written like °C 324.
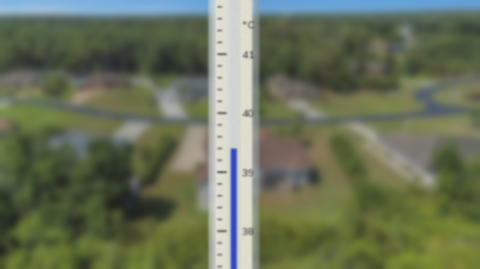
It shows °C 39.4
